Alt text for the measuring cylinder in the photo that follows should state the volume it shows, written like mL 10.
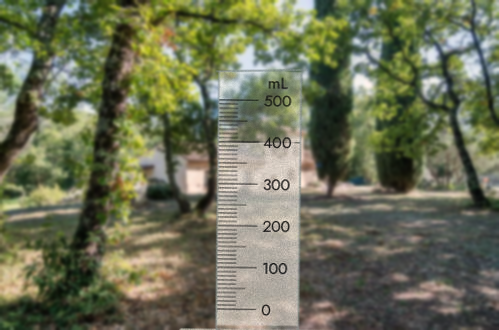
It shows mL 400
